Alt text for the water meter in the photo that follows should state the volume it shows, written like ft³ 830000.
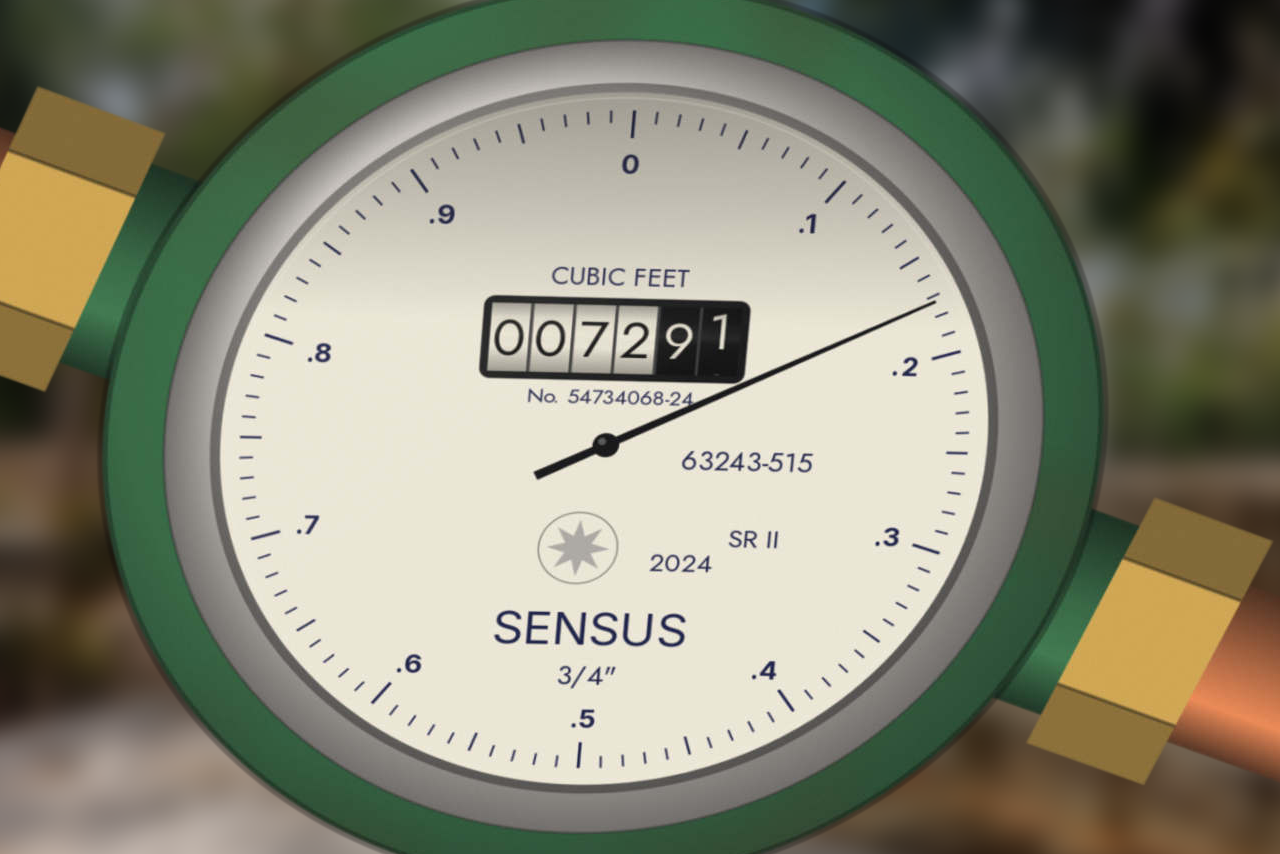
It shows ft³ 7291.17
